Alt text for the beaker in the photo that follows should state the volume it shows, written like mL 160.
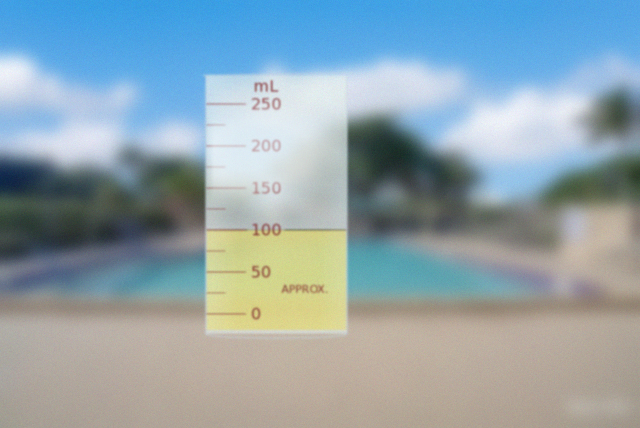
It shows mL 100
